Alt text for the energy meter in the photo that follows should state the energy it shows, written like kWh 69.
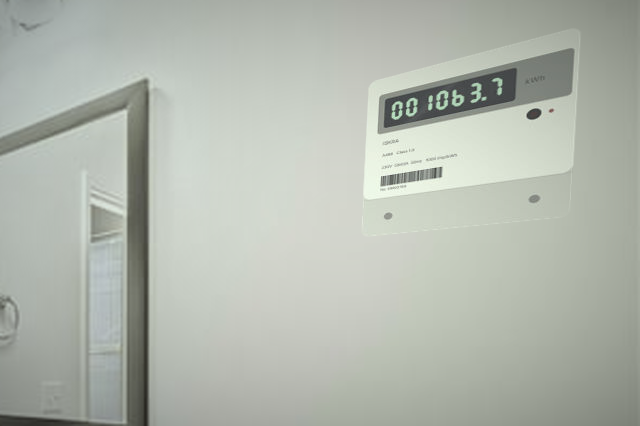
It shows kWh 1063.7
